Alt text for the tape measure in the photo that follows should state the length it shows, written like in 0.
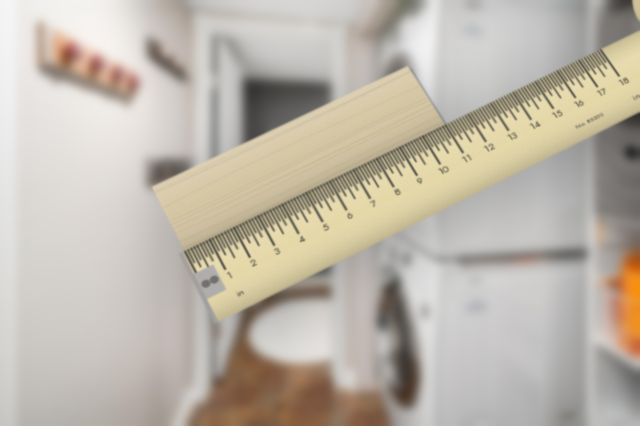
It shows in 11
